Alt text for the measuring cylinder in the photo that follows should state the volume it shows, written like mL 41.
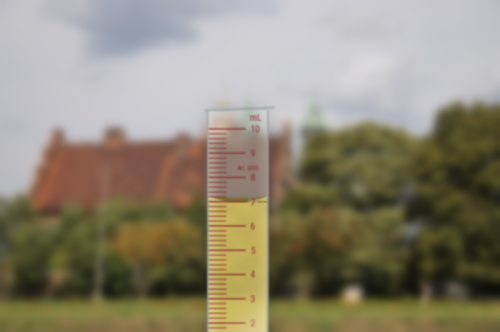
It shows mL 7
